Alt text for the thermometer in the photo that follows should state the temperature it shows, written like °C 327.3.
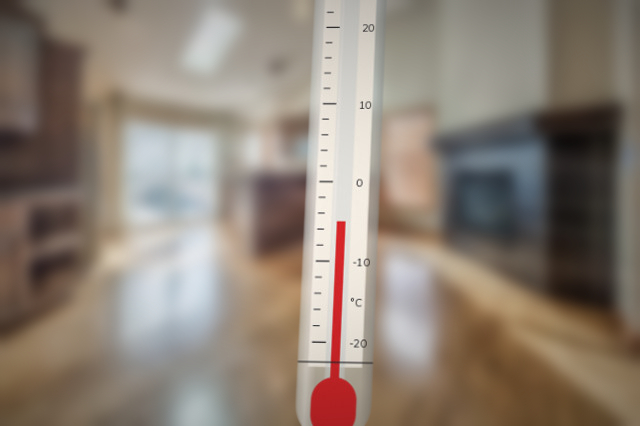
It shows °C -5
